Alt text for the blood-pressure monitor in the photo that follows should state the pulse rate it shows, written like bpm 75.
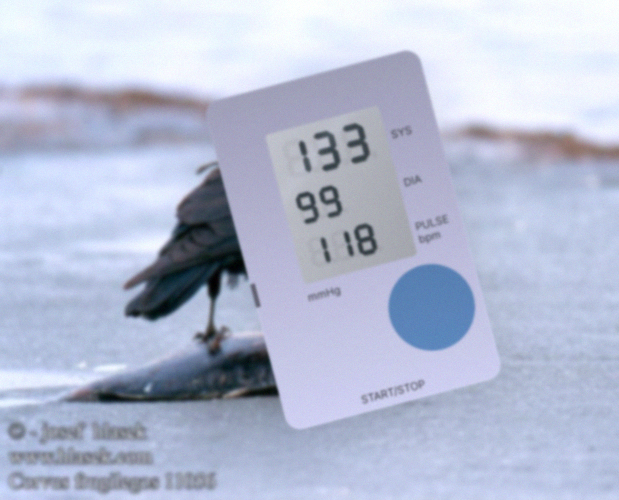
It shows bpm 118
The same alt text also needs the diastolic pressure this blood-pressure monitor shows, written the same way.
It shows mmHg 99
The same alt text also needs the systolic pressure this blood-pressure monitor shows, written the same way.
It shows mmHg 133
